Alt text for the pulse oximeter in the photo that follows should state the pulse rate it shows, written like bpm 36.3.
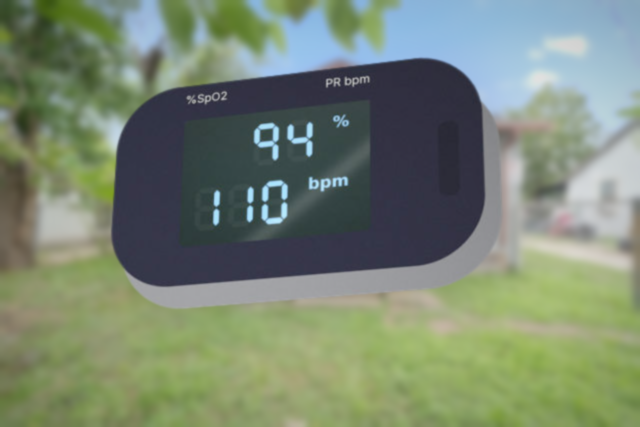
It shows bpm 110
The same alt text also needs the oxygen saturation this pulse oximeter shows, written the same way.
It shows % 94
